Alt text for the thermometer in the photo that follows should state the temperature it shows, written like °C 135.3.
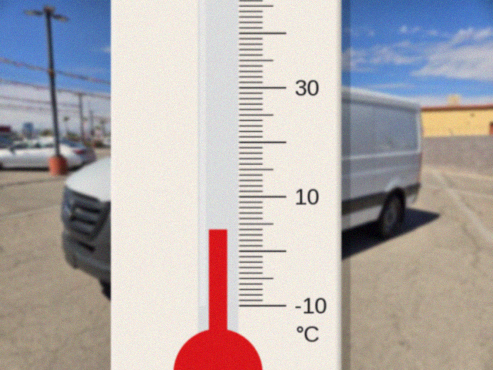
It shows °C 4
